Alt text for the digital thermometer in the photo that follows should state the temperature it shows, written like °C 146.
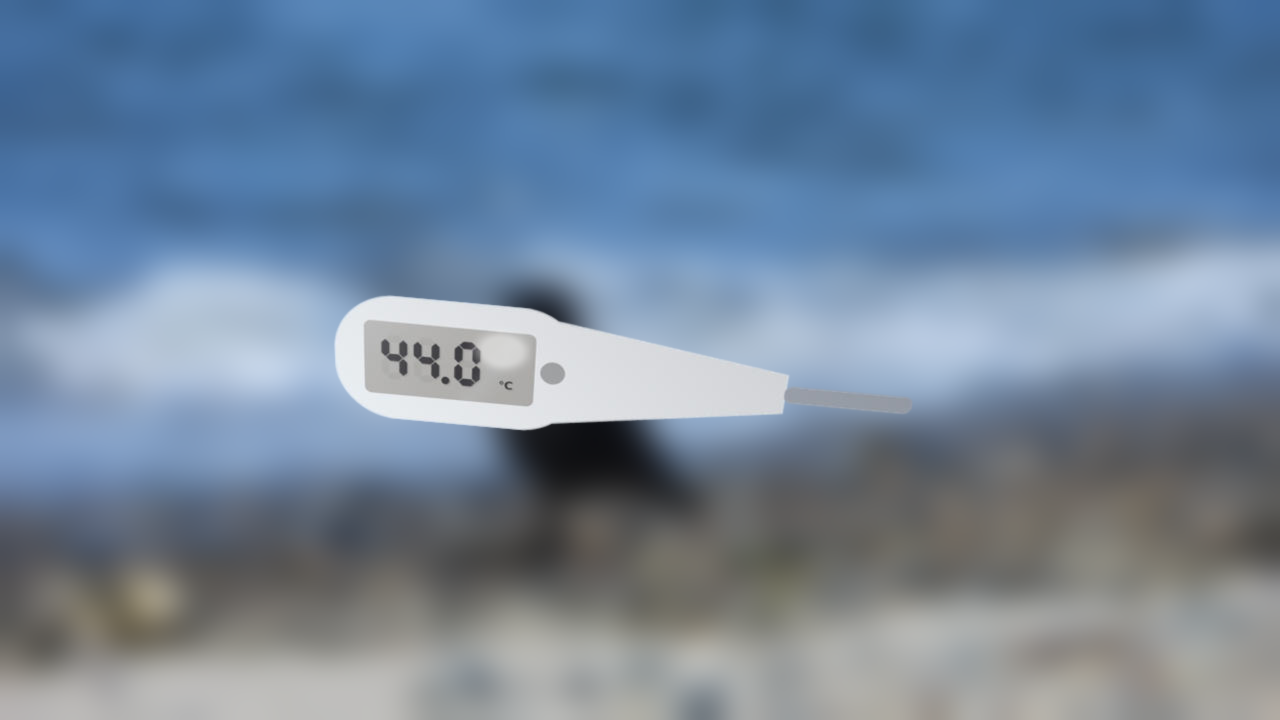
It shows °C 44.0
